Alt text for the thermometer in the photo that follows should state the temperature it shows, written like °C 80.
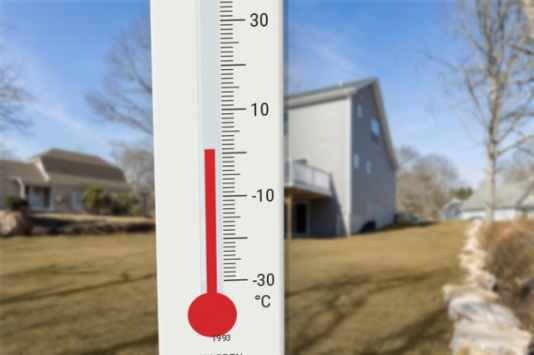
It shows °C 1
